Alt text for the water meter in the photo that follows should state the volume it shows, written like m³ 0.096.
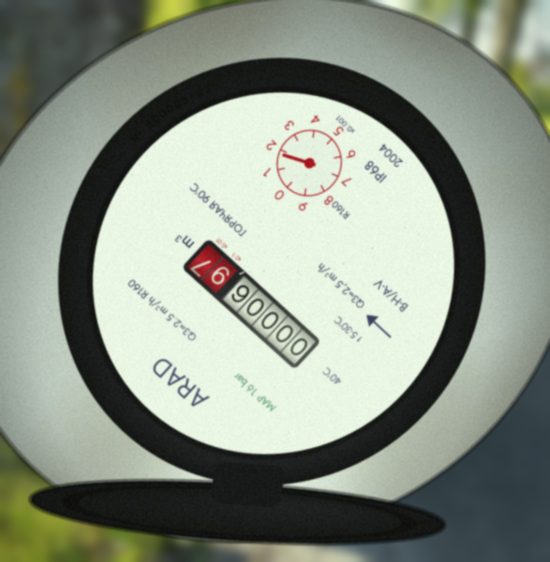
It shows m³ 6.971
